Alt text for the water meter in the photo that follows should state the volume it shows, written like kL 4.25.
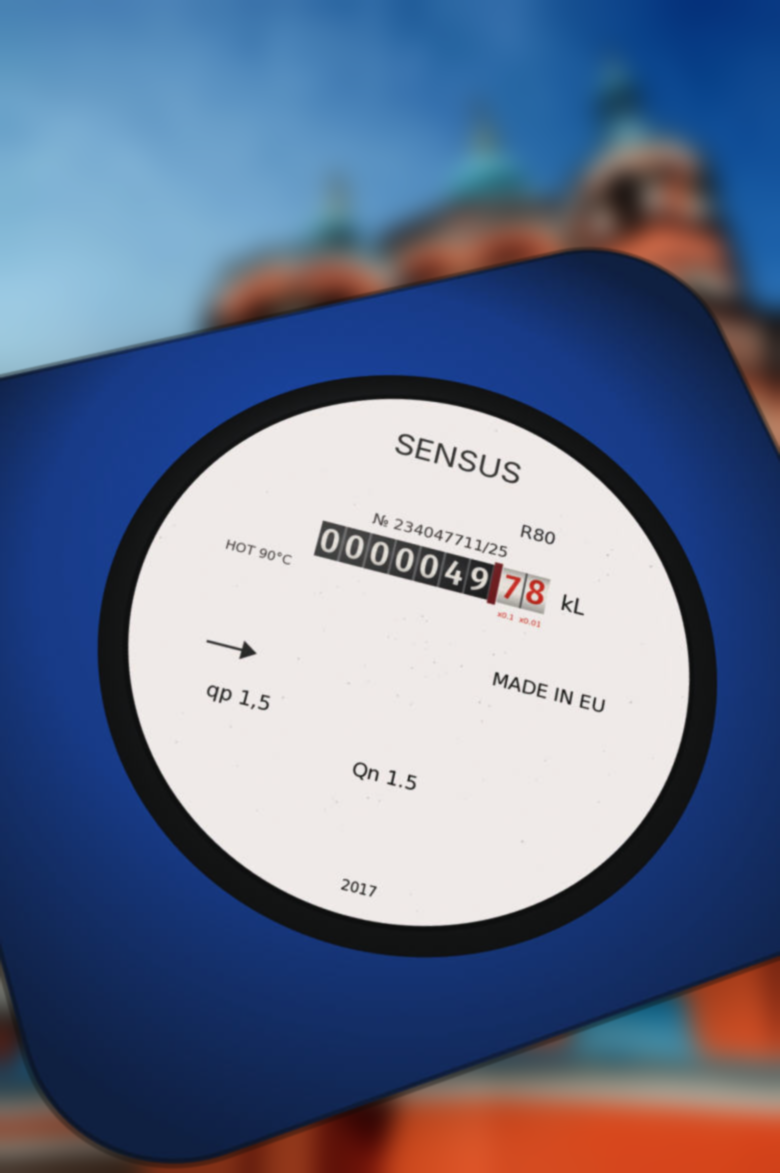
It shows kL 49.78
